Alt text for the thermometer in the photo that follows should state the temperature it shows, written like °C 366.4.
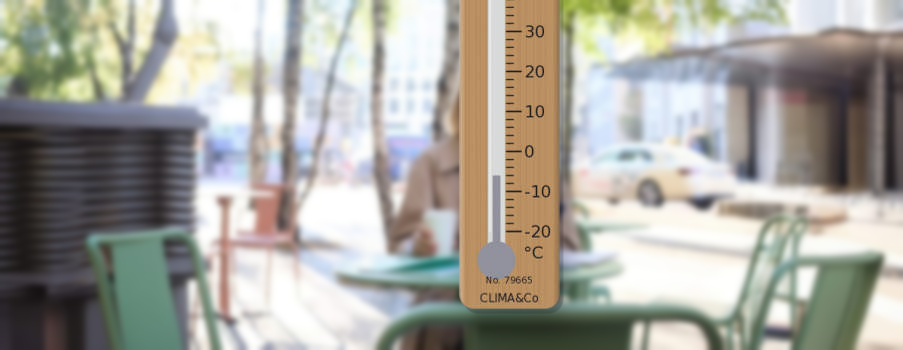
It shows °C -6
